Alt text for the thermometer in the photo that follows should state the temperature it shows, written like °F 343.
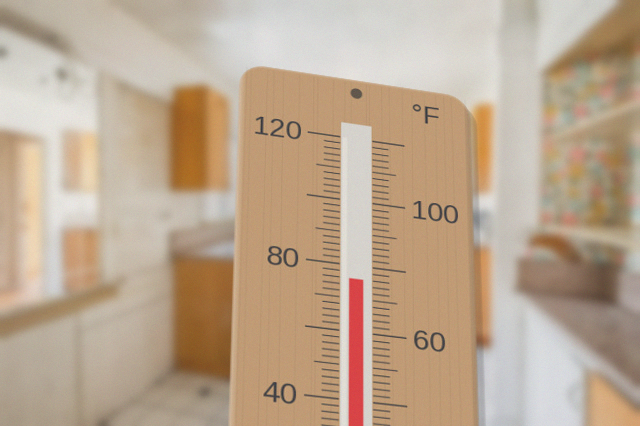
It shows °F 76
